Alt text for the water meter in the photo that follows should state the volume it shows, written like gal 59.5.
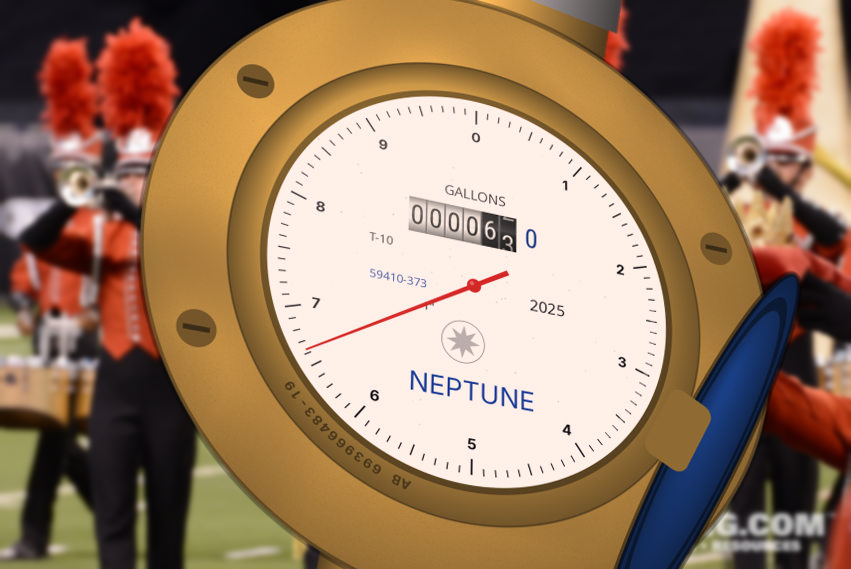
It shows gal 626.6
